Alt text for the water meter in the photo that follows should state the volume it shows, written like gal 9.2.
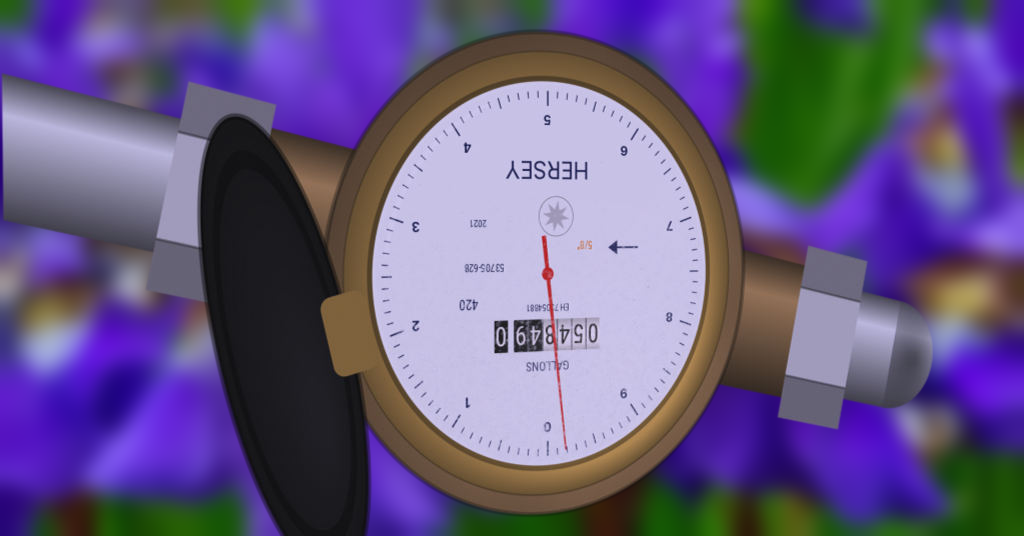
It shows gal 548489.8
